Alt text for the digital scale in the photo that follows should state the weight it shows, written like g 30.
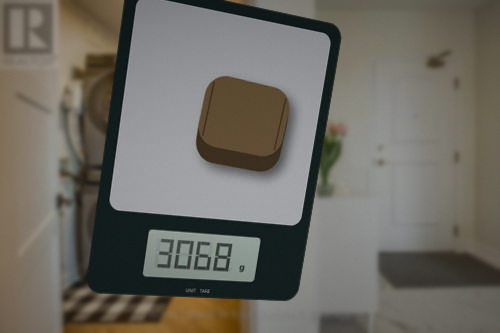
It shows g 3068
